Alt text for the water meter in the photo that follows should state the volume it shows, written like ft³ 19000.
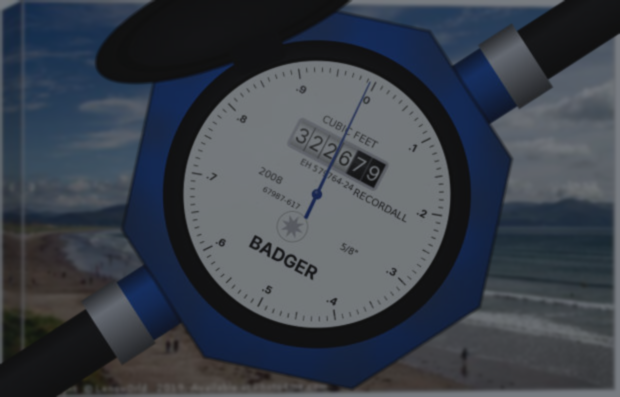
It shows ft³ 322678.99
